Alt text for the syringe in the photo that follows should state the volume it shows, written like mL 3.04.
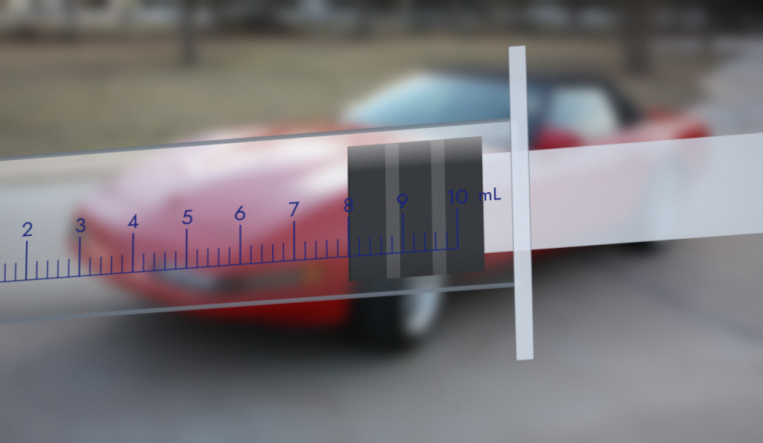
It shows mL 8
